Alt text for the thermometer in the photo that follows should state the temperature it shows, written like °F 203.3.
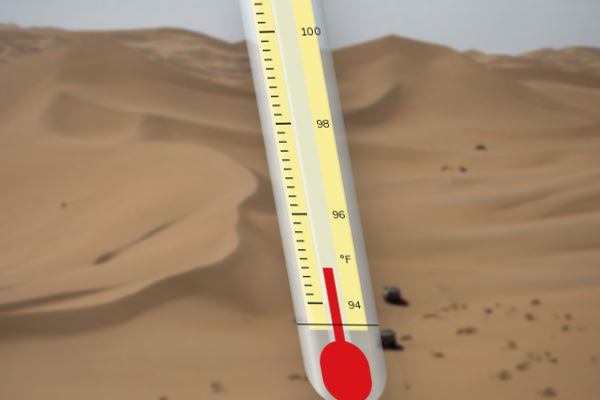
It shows °F 94.8
